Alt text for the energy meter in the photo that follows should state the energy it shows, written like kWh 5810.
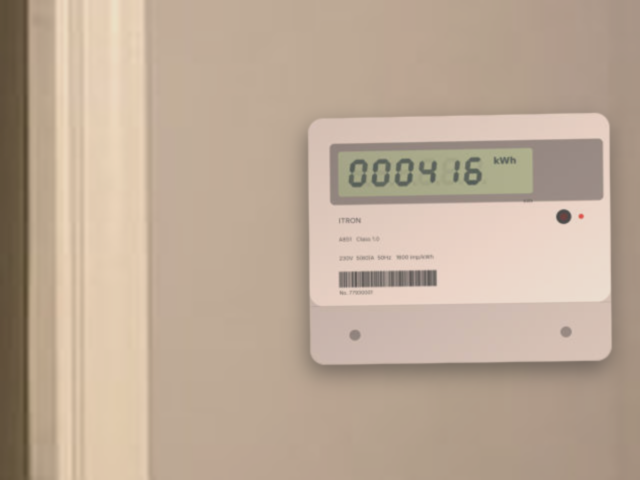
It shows kWh 416
